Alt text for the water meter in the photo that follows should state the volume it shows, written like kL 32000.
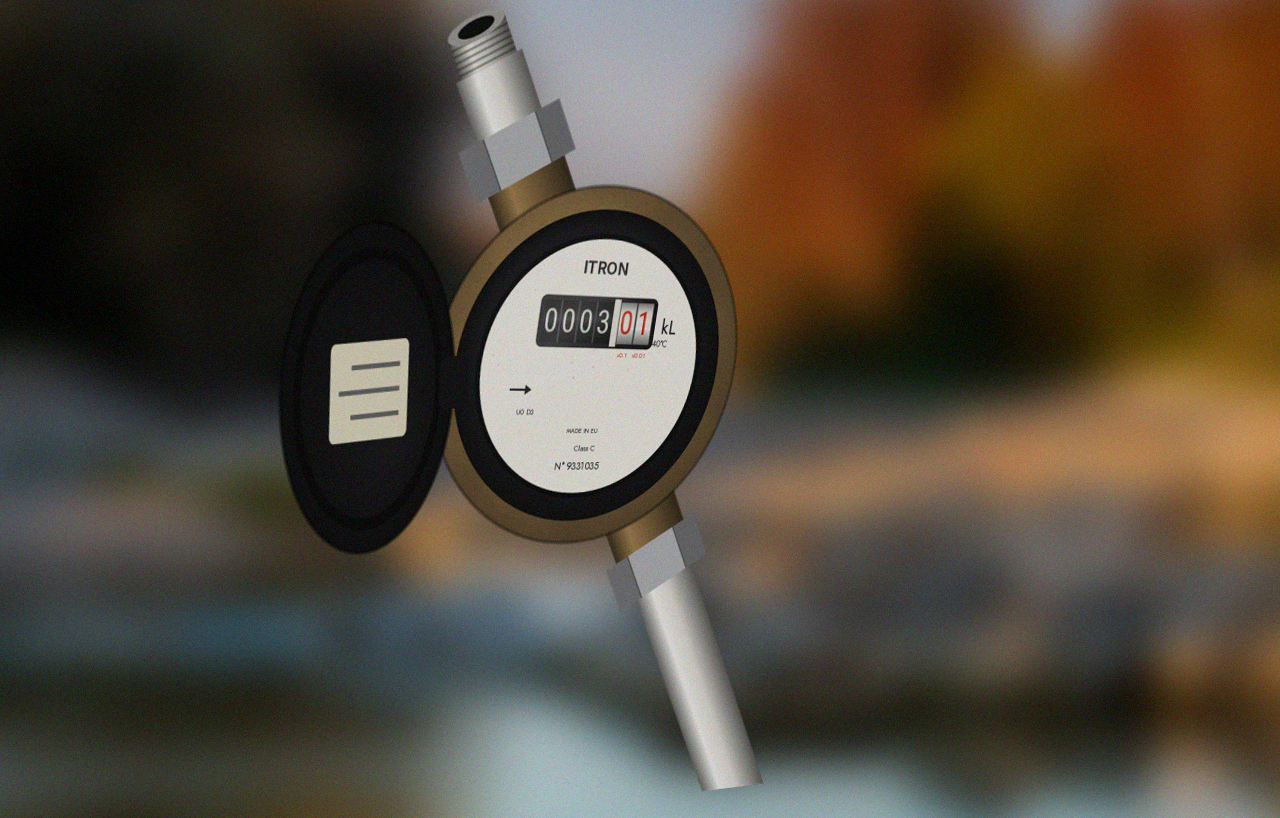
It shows kL 3.01
